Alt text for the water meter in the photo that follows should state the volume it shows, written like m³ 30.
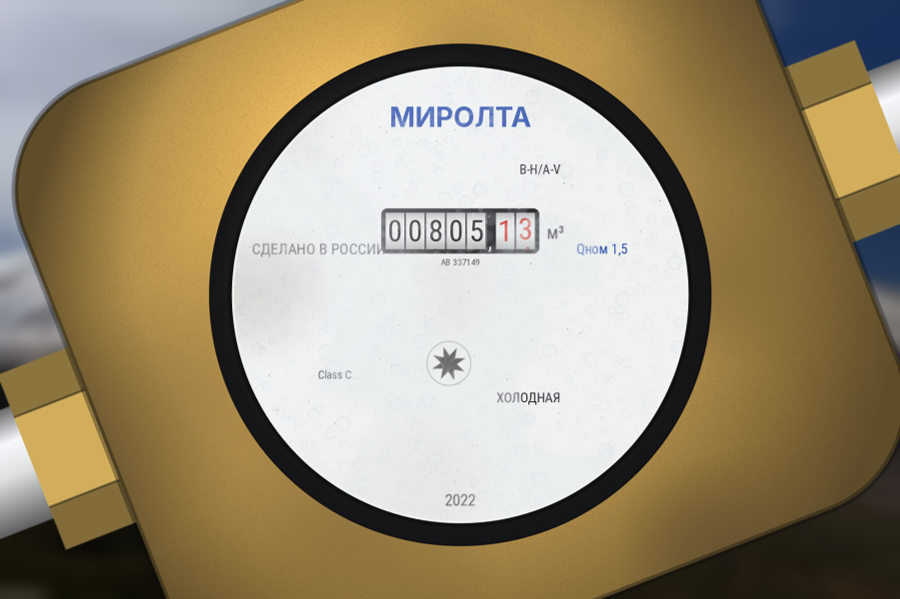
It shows m³ 805.13
